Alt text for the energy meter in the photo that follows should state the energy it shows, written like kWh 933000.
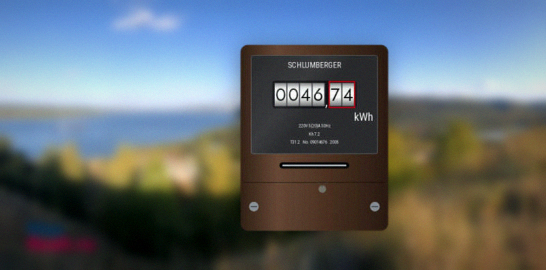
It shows kWh 46.74
